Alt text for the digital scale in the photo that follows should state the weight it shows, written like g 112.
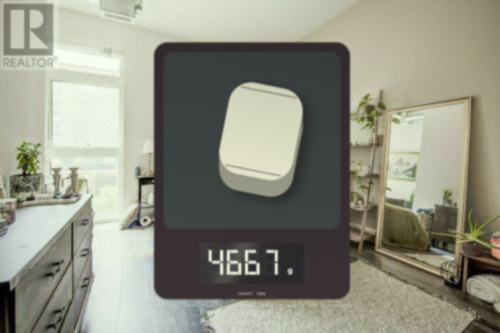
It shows g 4667
